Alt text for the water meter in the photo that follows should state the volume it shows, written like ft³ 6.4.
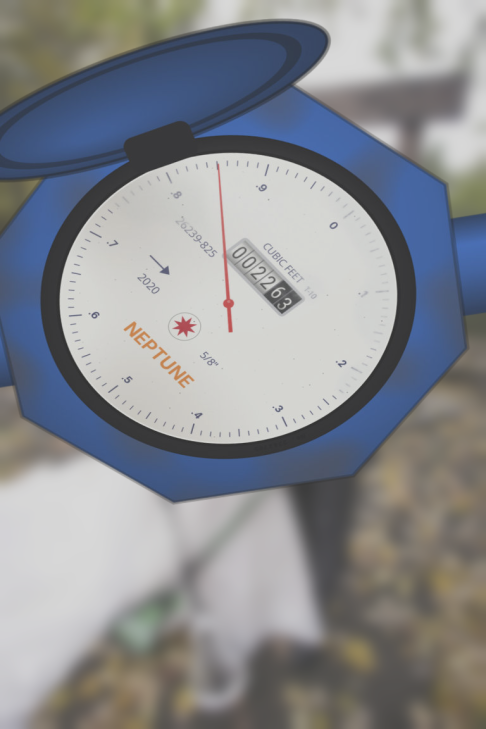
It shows ft³ 2262.85
